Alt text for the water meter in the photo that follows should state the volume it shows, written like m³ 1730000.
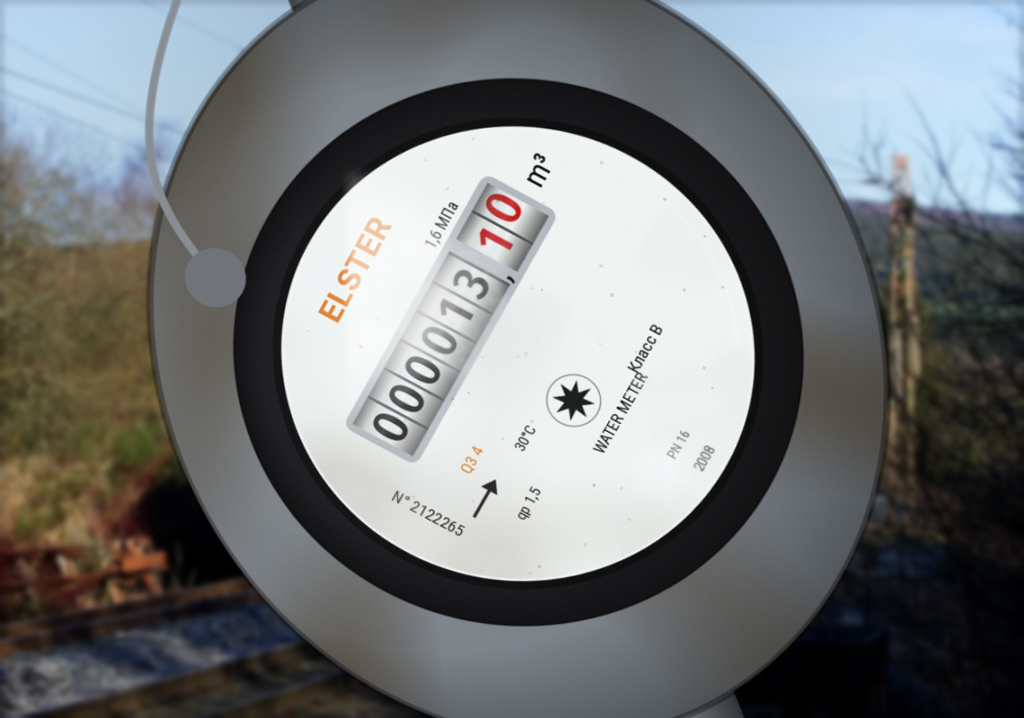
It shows m³ 13.10
